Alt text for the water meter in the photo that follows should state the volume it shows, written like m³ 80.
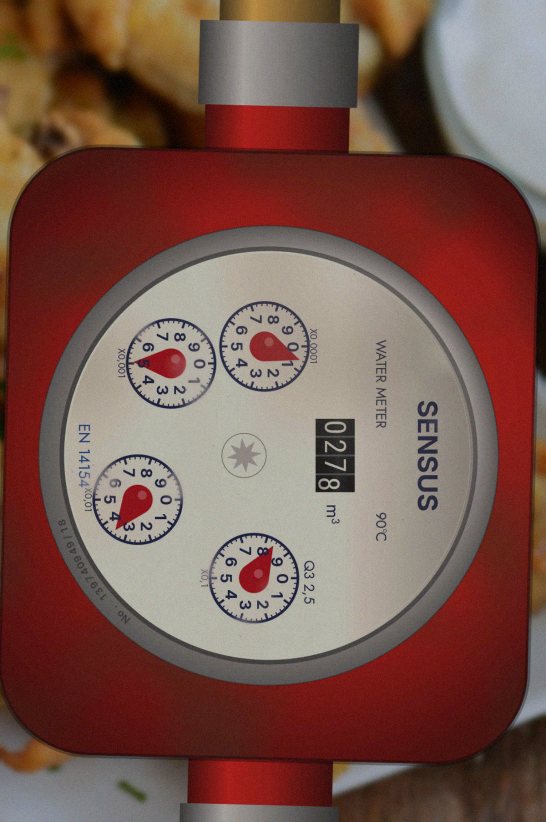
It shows m³ 277.8350
